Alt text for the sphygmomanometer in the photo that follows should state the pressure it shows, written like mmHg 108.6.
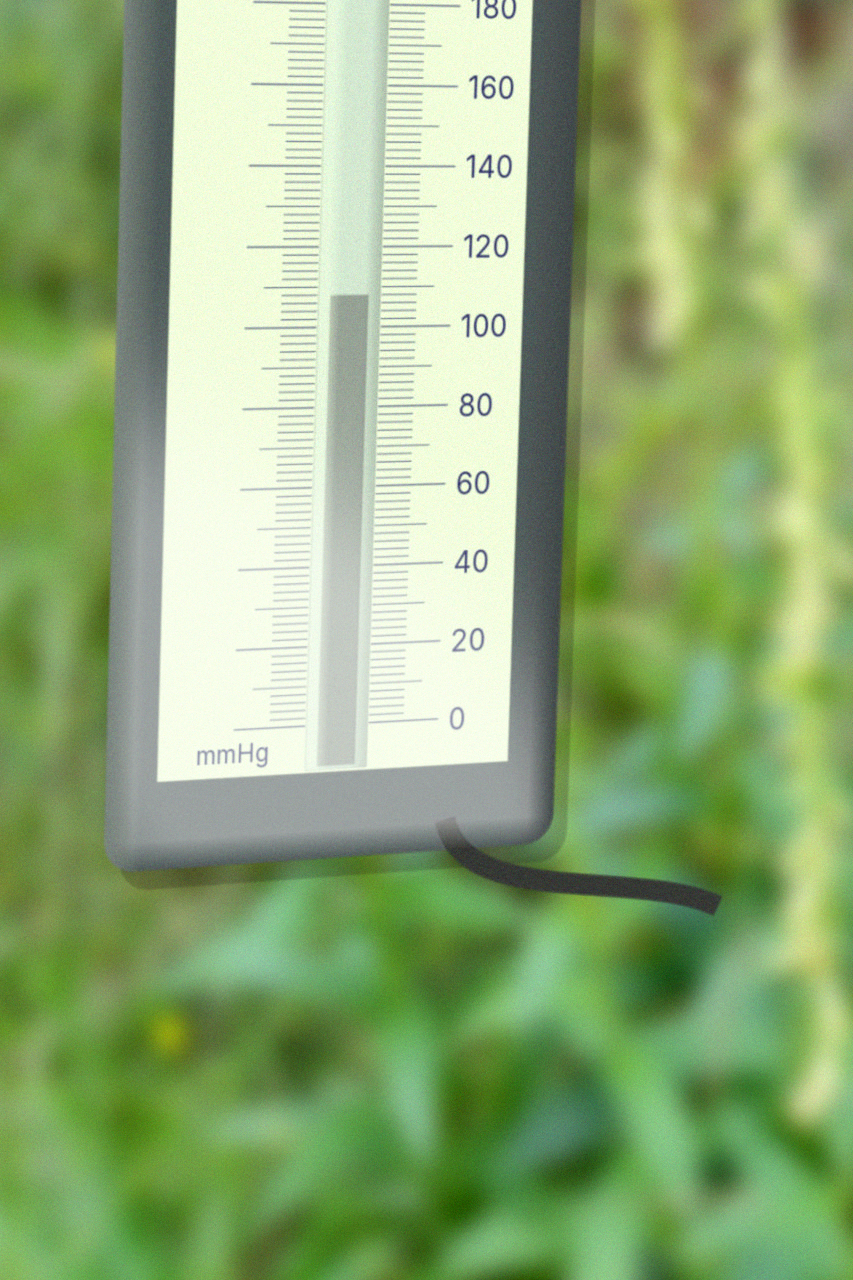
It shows mmHg 108
